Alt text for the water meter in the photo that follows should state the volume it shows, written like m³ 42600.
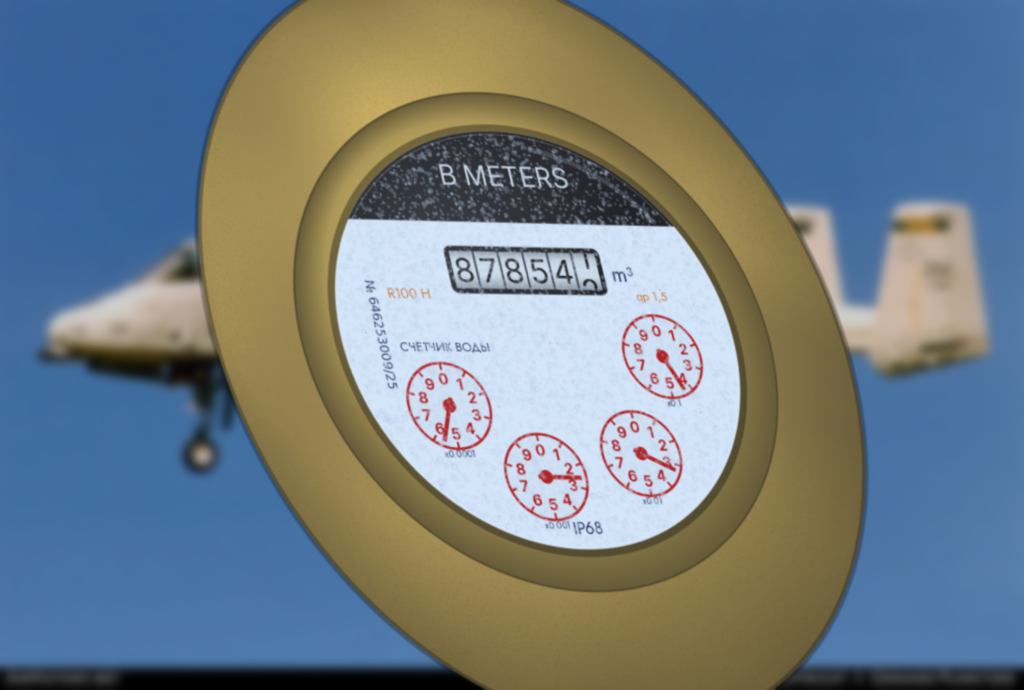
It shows m³ 878541.4325
